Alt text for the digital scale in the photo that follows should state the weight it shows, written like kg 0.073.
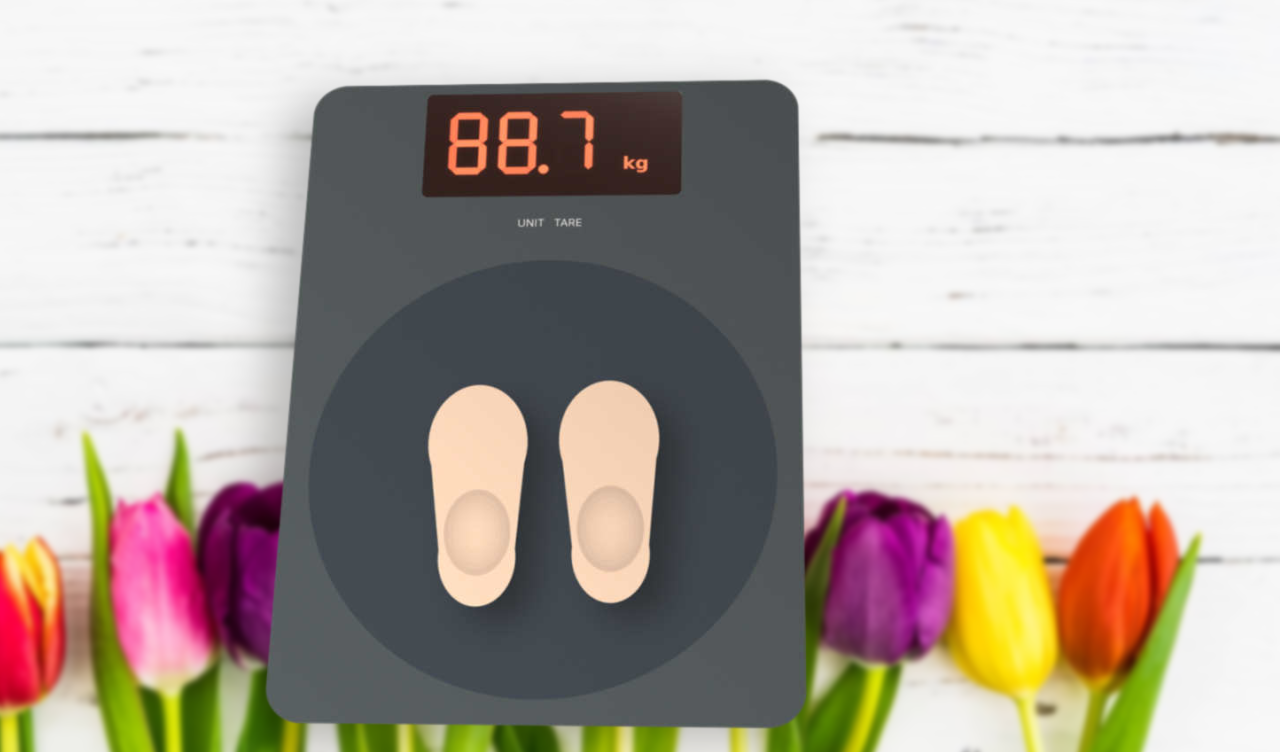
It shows kg 88.7
